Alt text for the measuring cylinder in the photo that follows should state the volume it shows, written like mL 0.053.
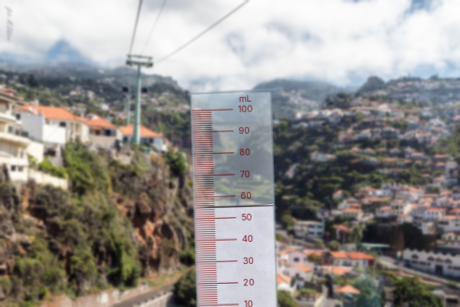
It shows mL 55
